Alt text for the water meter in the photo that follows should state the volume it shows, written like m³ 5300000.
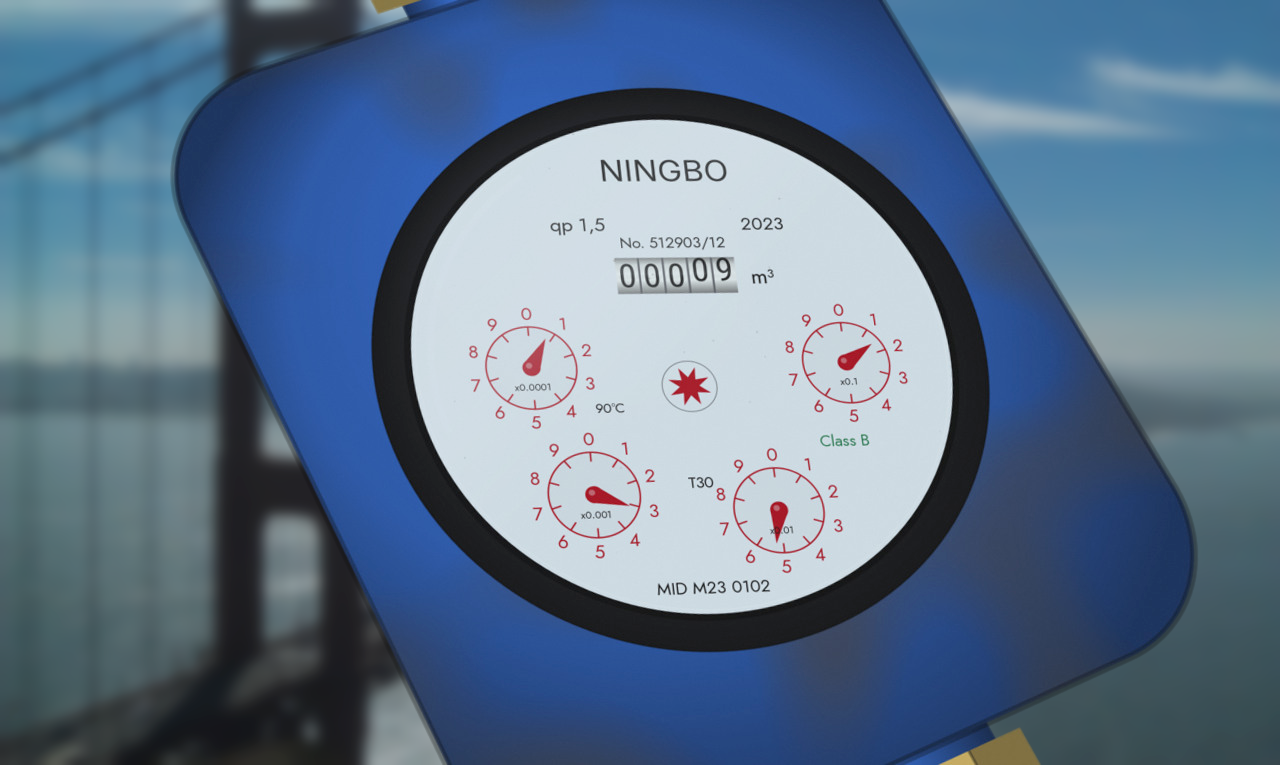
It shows m³ 9.1530
